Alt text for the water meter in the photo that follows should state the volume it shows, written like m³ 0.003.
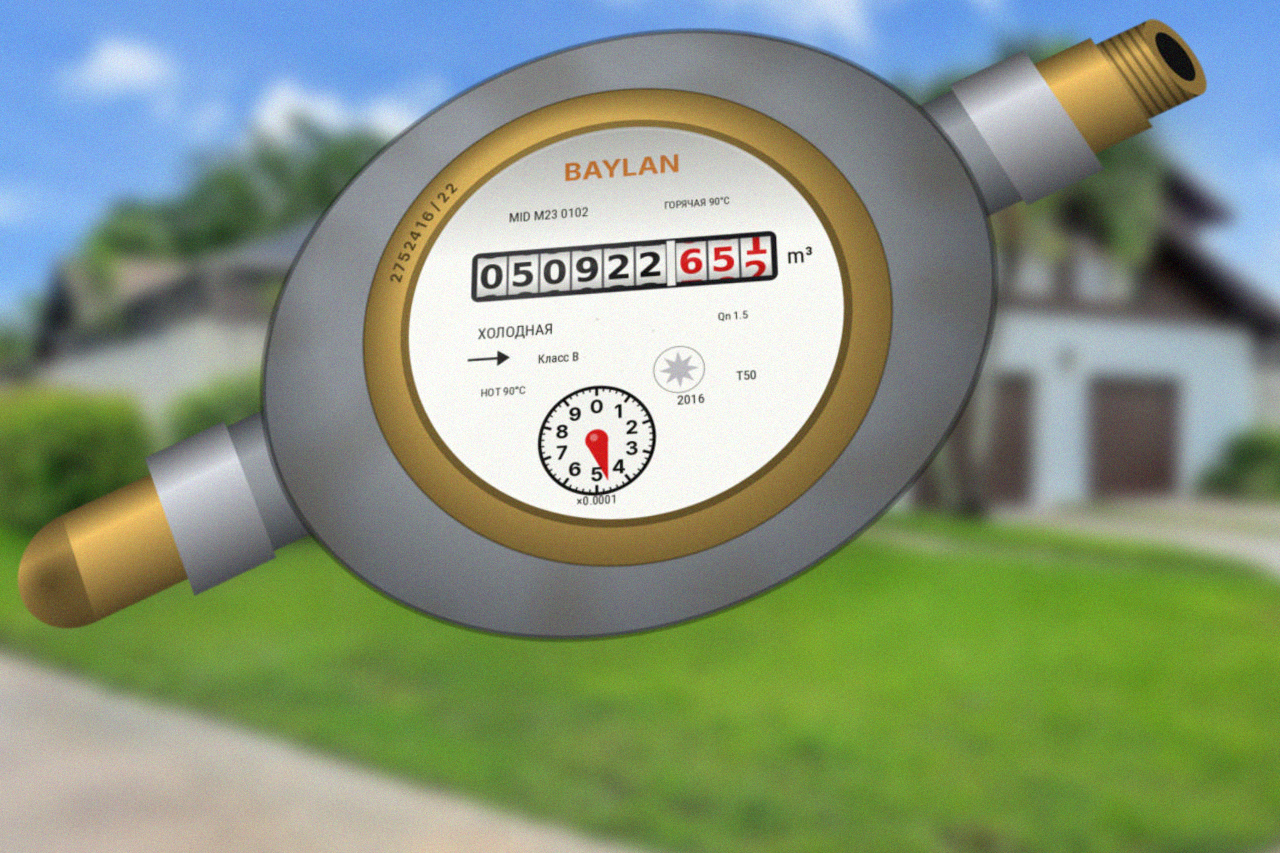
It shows m³ 50922.6514
